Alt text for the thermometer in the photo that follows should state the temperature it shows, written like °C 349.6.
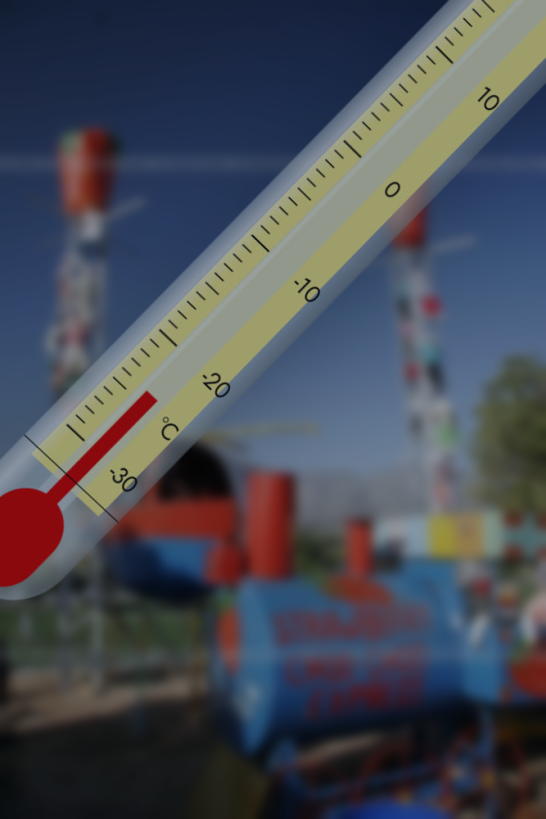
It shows °C -24
